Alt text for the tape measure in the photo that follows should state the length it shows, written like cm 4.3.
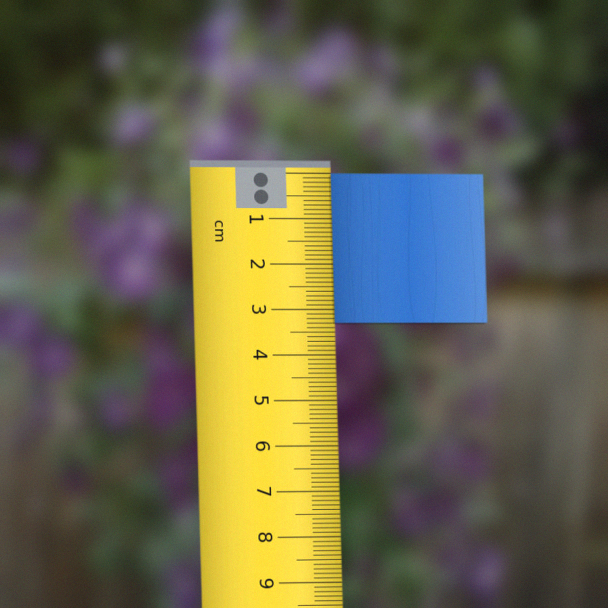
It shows cm 3.3
